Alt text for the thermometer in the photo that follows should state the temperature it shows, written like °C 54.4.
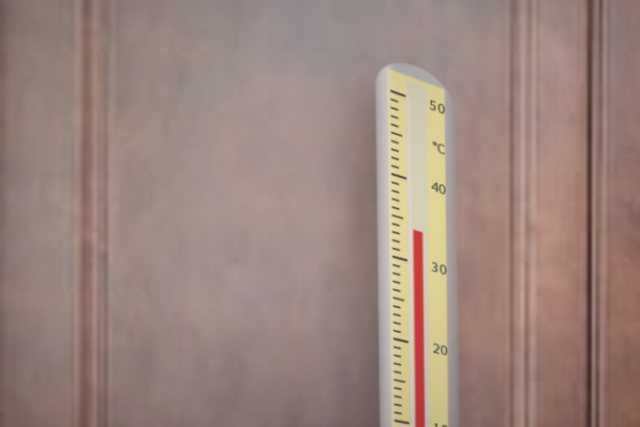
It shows °C 34
